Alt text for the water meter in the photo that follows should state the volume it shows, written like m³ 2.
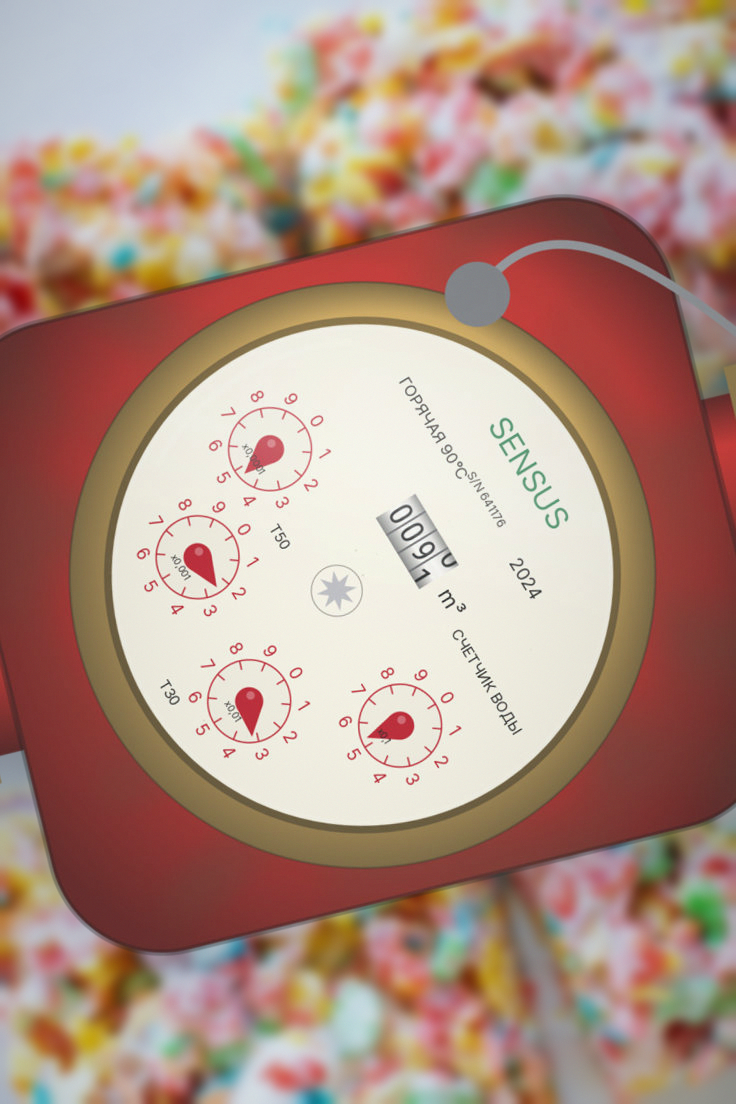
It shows m³ 90.5324
